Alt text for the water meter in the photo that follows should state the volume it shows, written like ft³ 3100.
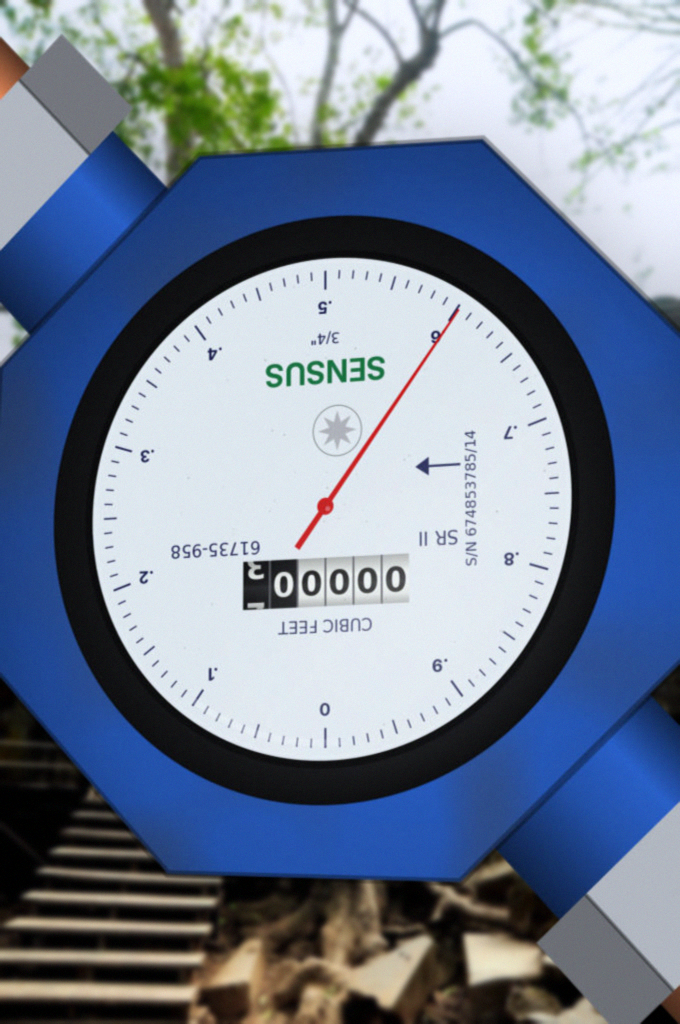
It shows ft³ 2.60
